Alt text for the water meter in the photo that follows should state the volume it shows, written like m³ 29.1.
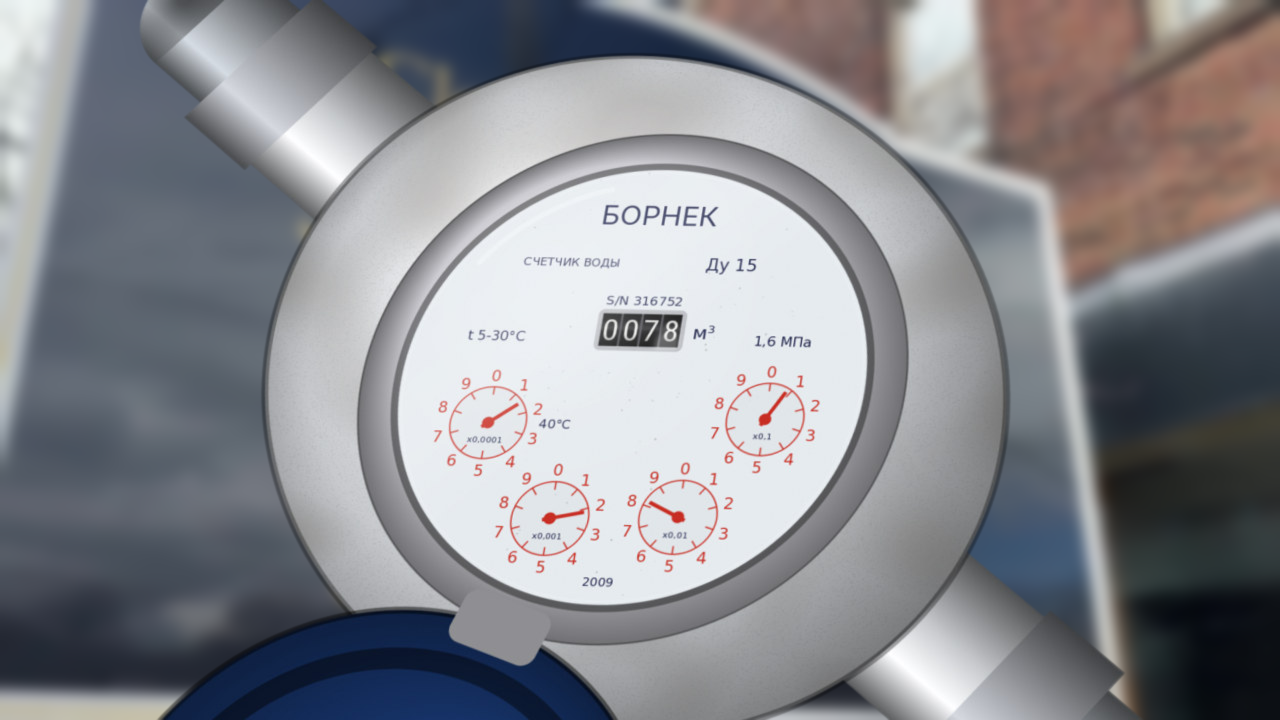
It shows m³ 78.0821
